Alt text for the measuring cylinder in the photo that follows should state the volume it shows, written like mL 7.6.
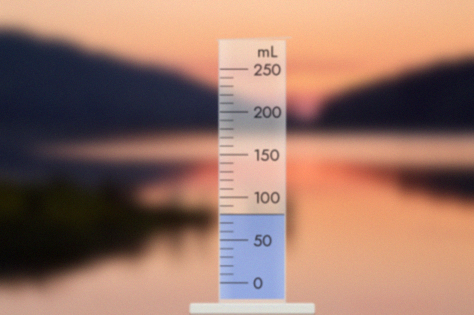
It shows mL 80
